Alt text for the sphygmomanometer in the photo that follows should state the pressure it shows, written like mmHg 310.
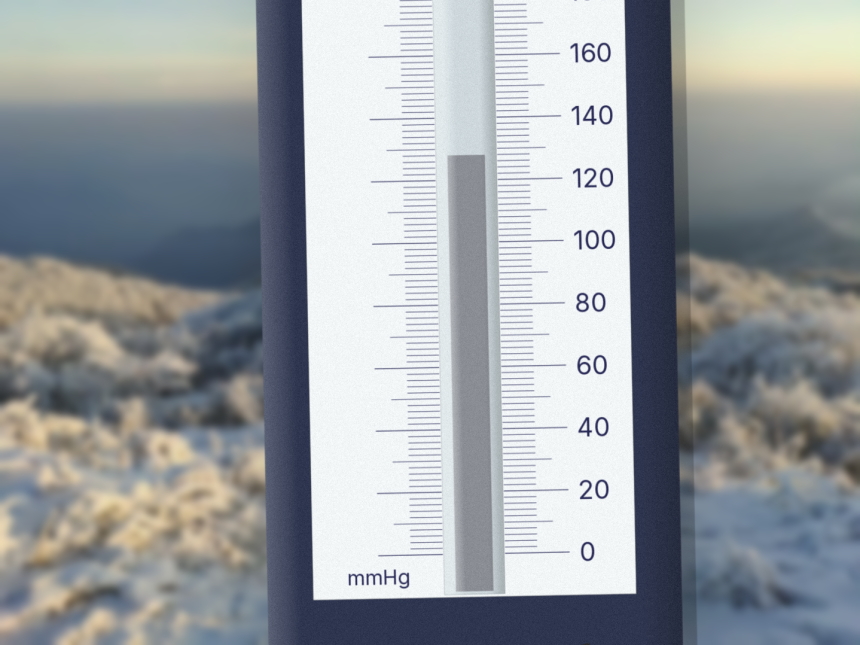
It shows mmHg 128
